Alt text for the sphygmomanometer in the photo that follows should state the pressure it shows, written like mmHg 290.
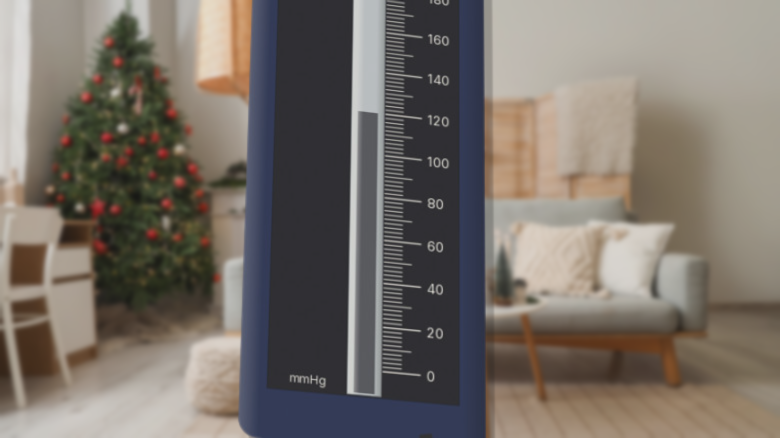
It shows mmHg 120
